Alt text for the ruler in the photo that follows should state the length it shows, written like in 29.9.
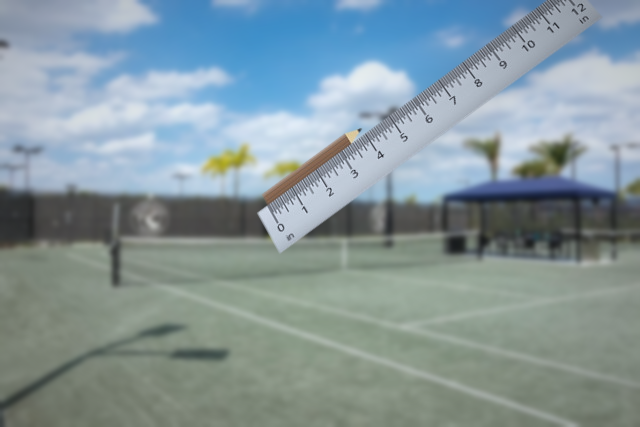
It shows in 4
